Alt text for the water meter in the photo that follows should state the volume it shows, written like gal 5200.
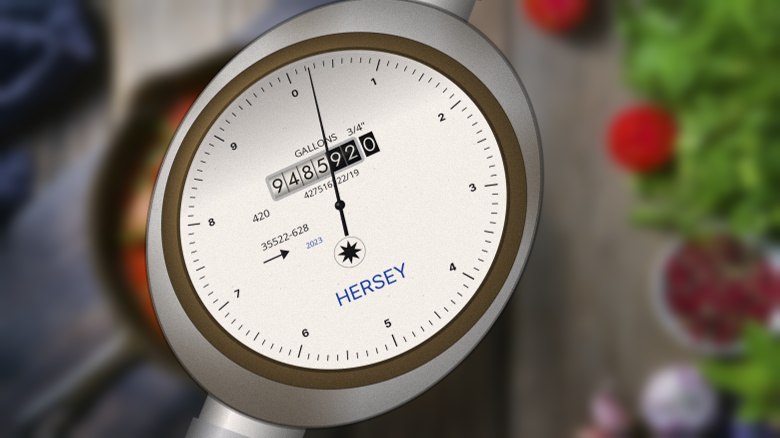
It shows gal 9485920.2
